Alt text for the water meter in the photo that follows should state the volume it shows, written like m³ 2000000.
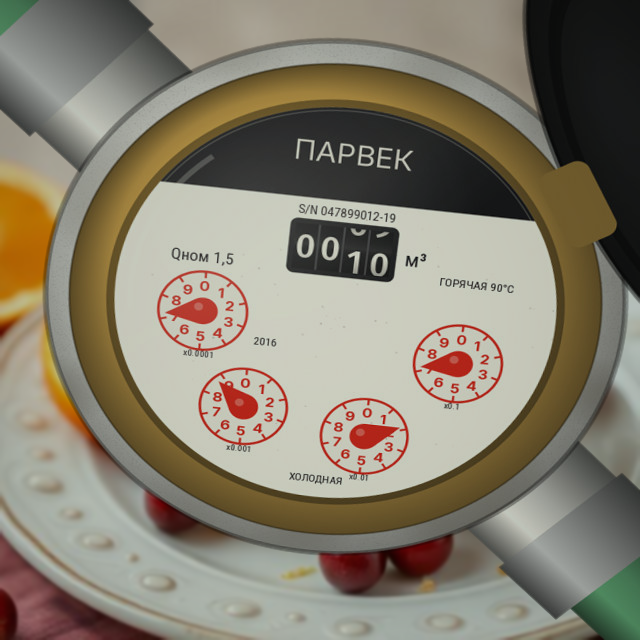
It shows m³ 9.7187
